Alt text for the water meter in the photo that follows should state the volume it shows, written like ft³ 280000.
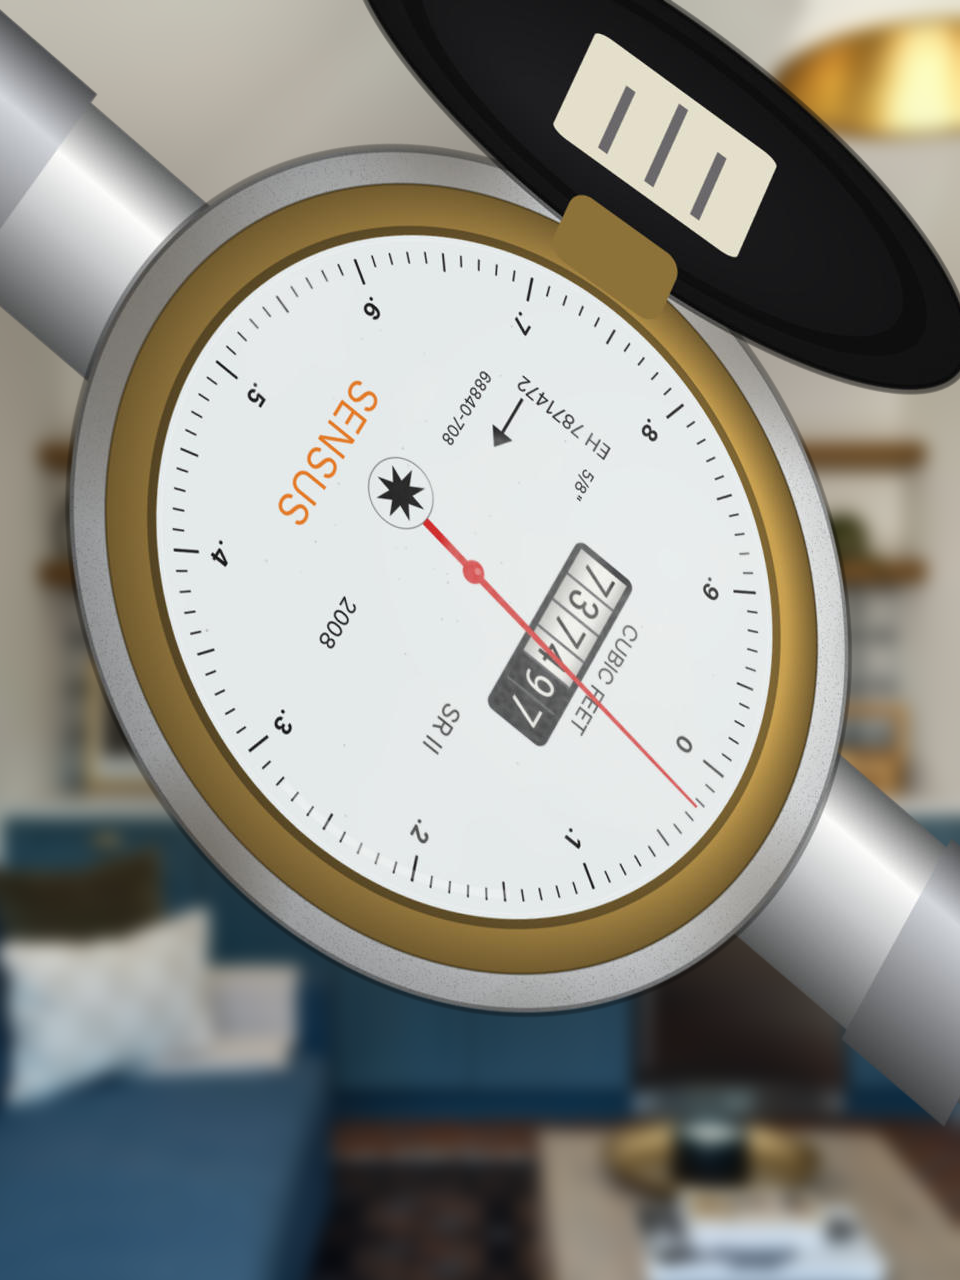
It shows ft³ 737497.02
